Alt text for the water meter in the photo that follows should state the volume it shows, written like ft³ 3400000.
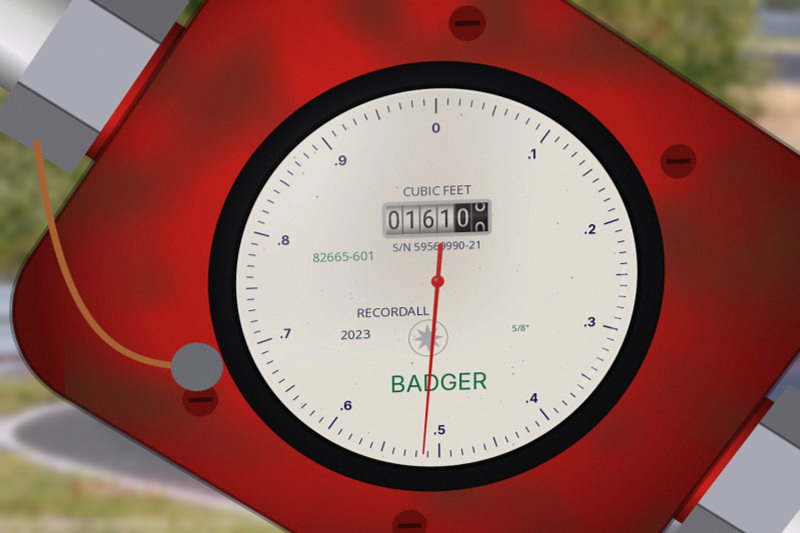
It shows ft³ 16108.51
